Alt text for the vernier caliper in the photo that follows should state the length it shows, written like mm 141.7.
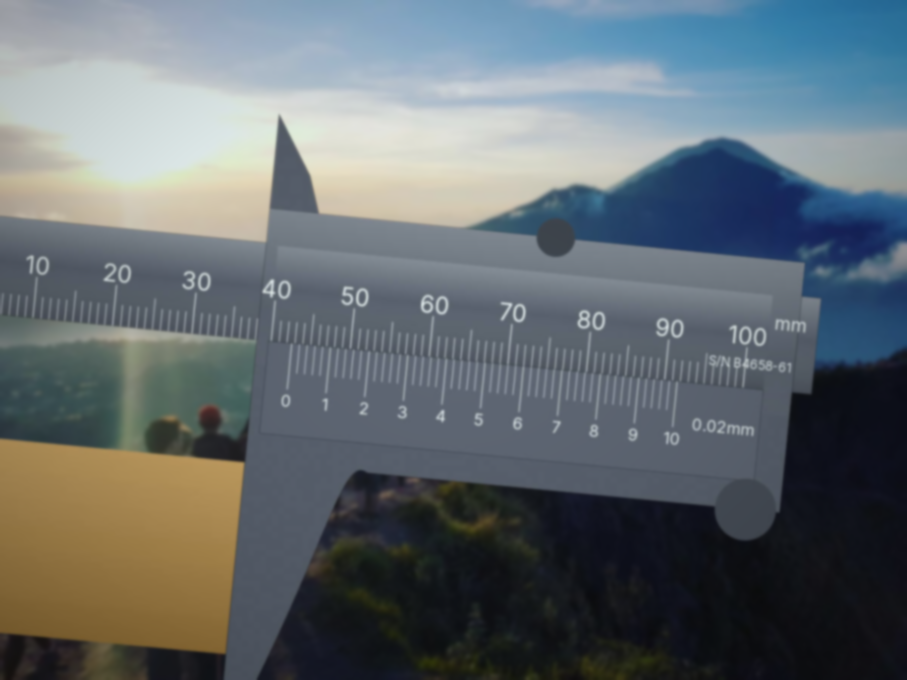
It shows mm 42.6
